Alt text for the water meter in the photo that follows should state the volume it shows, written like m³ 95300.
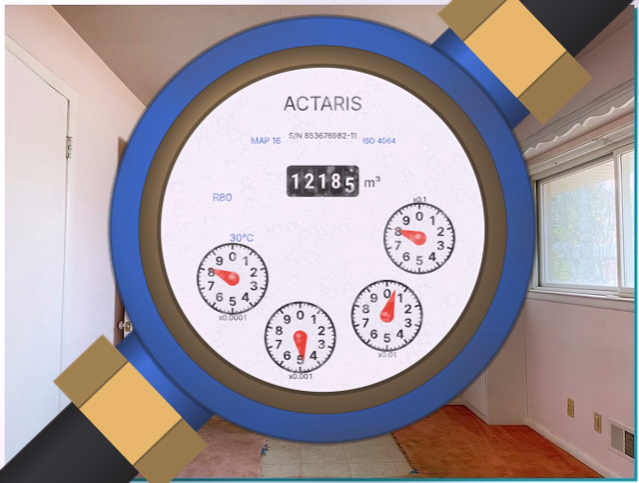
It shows m³ 12184.8048
